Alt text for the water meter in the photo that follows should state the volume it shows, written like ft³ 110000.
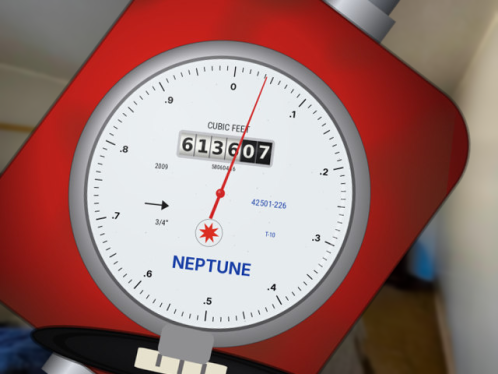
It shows ft³ 613607.04
